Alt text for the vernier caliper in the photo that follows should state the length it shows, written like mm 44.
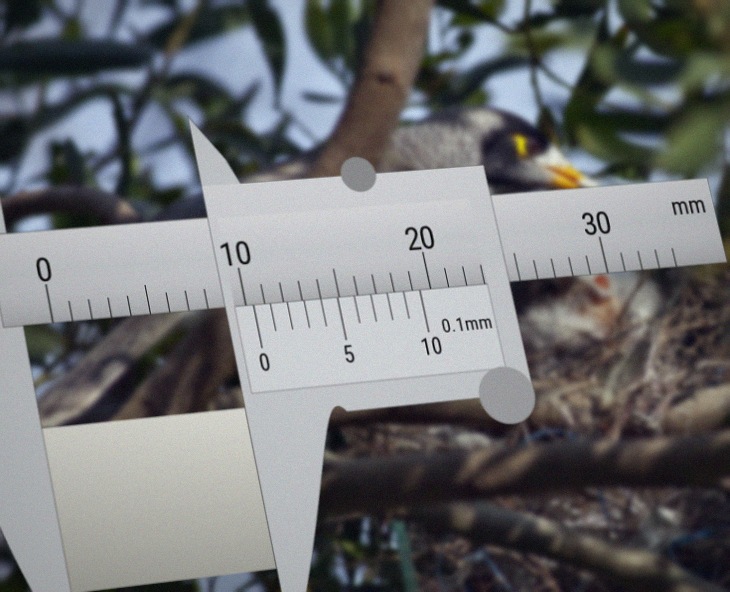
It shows mm 10.4
